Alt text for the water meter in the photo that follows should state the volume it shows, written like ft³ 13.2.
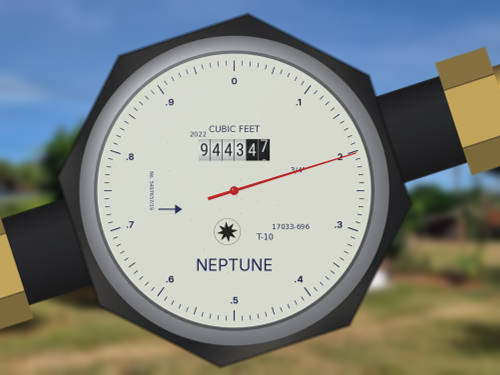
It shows ft³ 944347.20
